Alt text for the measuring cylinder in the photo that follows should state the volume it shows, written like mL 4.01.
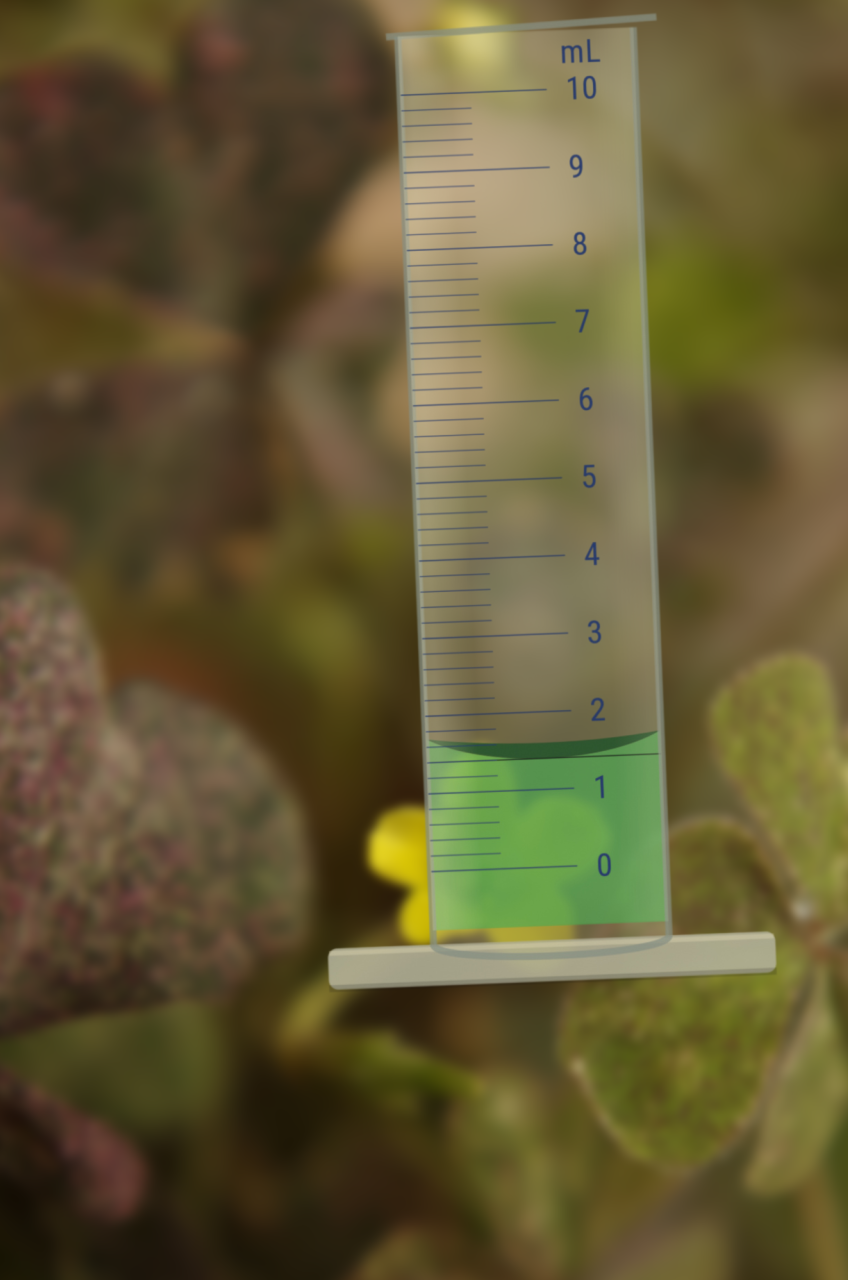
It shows mL 1.4
